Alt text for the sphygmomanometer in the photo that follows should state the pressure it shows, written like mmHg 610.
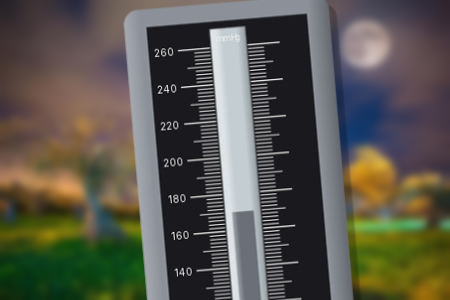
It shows mmHg 170
